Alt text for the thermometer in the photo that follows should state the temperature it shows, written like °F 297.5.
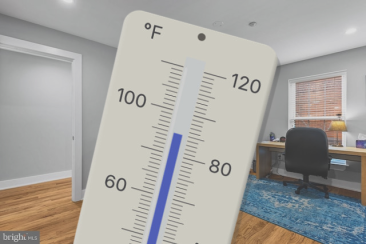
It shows °F 90
